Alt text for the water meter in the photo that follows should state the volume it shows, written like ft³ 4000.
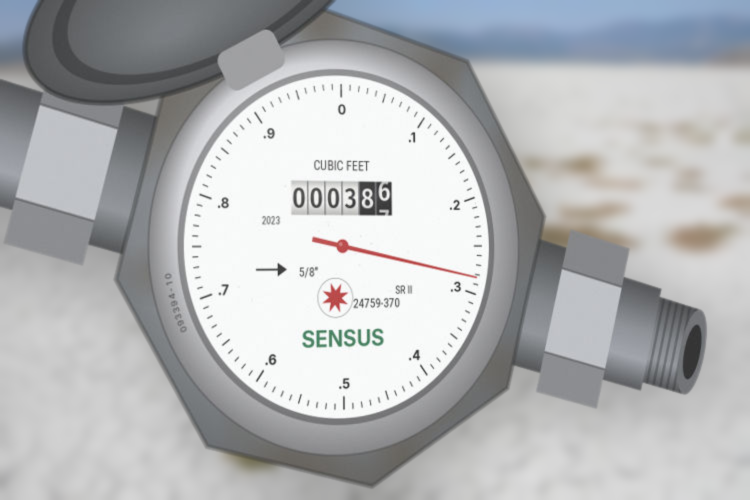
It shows ft³ 386.28
